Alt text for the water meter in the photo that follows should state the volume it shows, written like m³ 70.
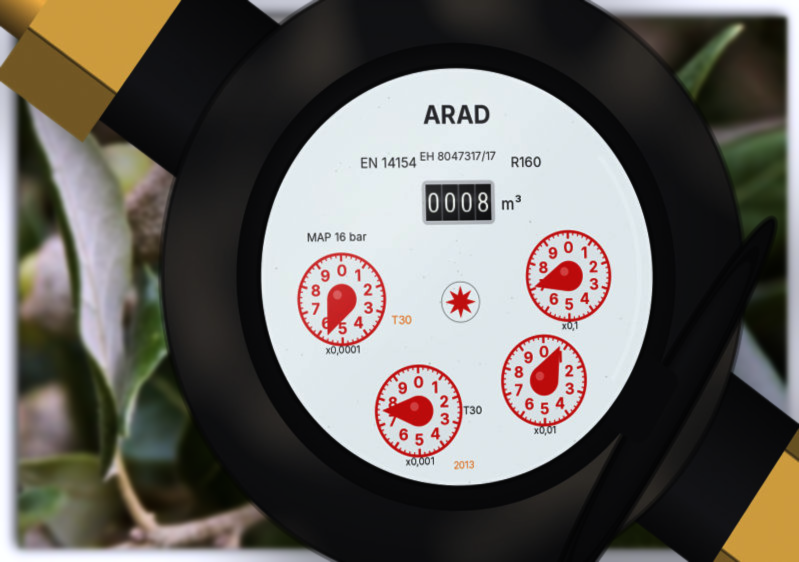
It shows m³ 8.7075
